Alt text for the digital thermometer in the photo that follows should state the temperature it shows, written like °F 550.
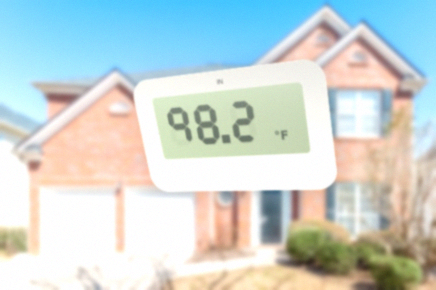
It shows °F 98.2
